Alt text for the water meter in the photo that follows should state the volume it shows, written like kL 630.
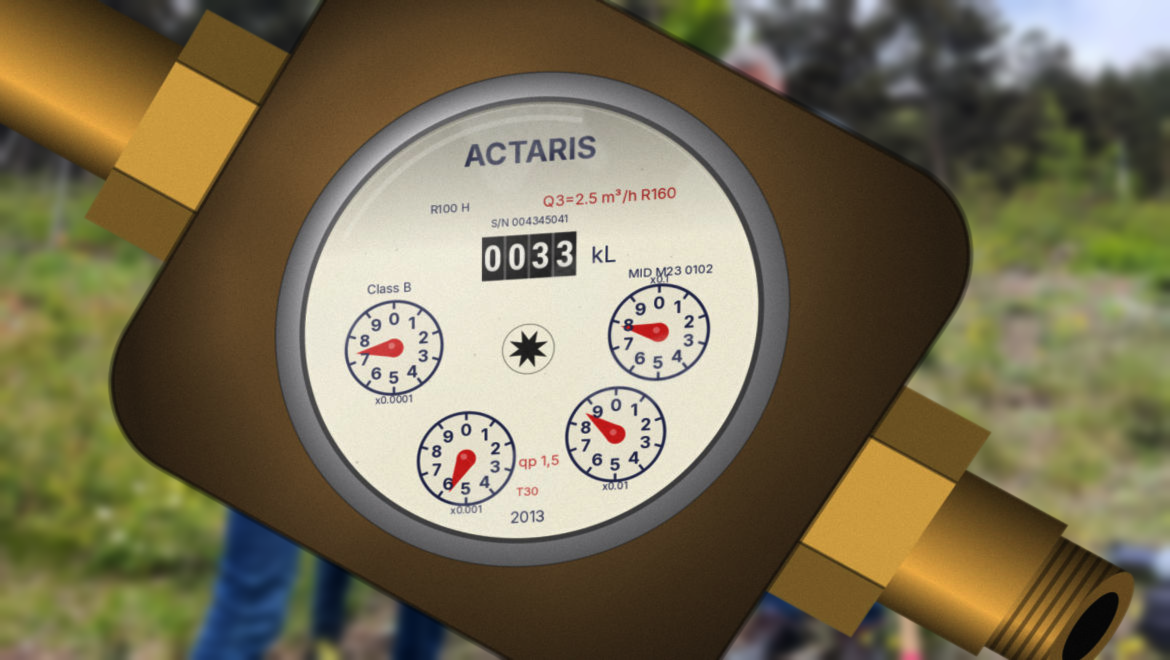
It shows kL 33.7857
